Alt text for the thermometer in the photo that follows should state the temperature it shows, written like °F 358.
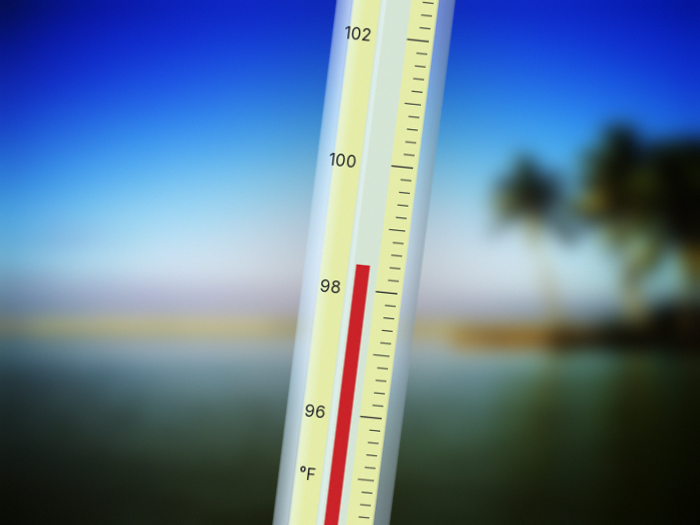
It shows °F 98.4
